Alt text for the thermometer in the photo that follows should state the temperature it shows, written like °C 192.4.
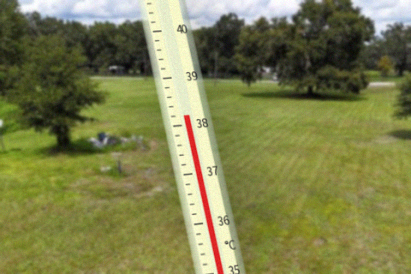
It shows °C 38.2
